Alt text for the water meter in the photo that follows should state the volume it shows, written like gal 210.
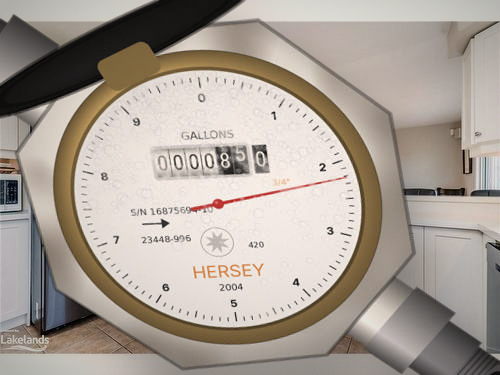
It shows gal 852.2
